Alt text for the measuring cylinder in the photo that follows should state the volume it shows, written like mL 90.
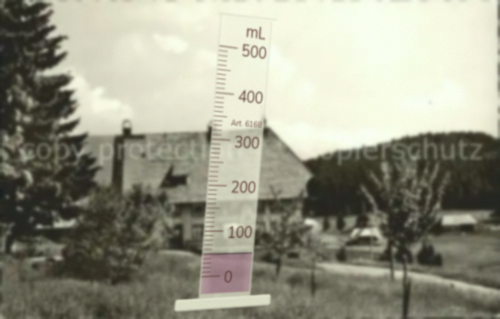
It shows mL 50
